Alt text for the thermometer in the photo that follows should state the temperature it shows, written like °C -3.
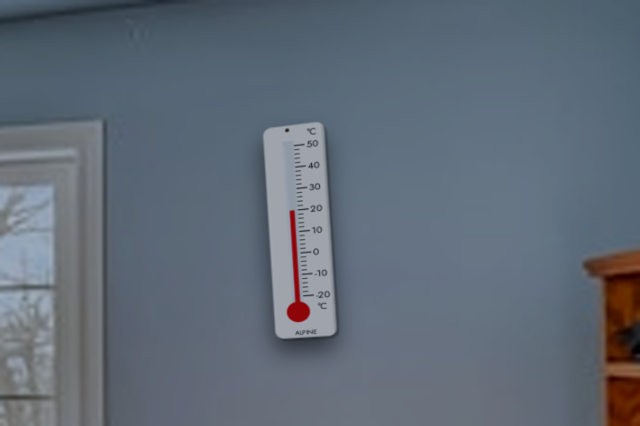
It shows °C 20
